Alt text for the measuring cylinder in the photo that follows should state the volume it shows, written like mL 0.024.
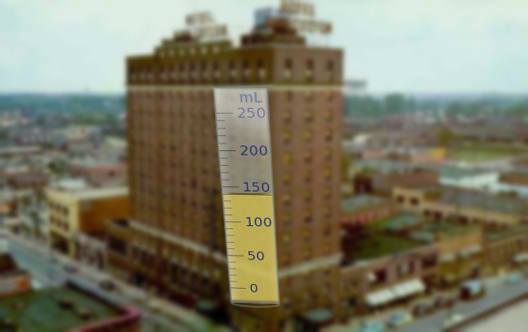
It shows mL 140
